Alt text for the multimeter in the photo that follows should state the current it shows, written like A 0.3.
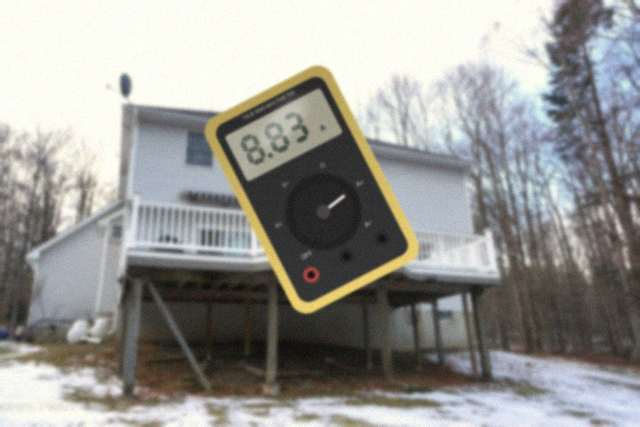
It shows A 8.83
